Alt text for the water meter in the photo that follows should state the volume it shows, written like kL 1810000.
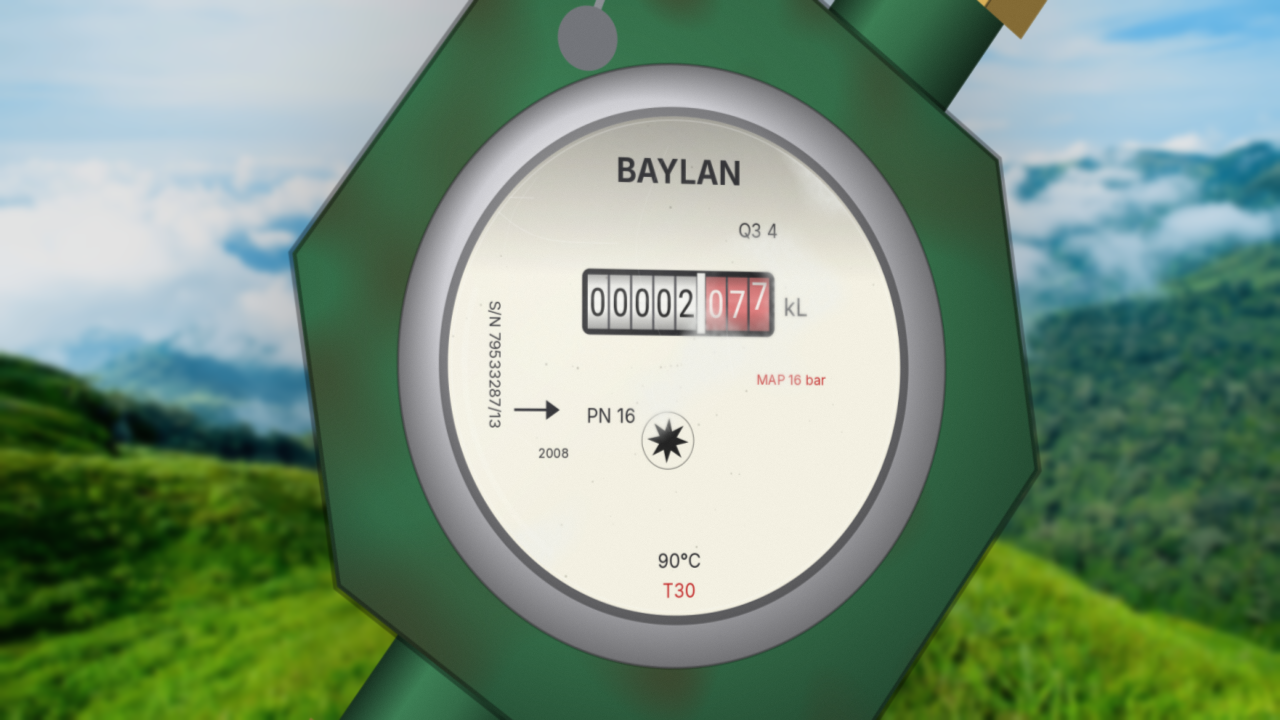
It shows kL 2.077
